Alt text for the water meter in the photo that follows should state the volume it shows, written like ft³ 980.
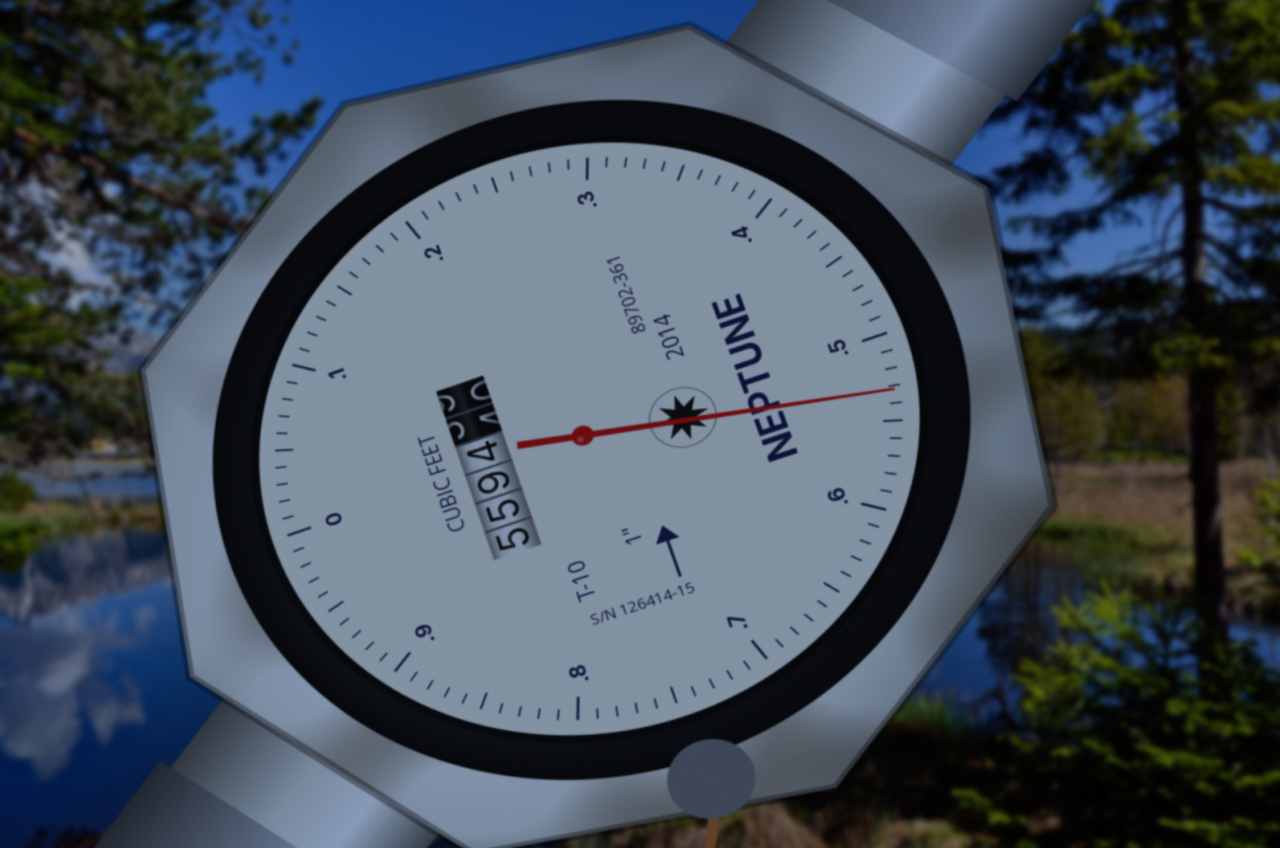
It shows ft³ 559439.53
